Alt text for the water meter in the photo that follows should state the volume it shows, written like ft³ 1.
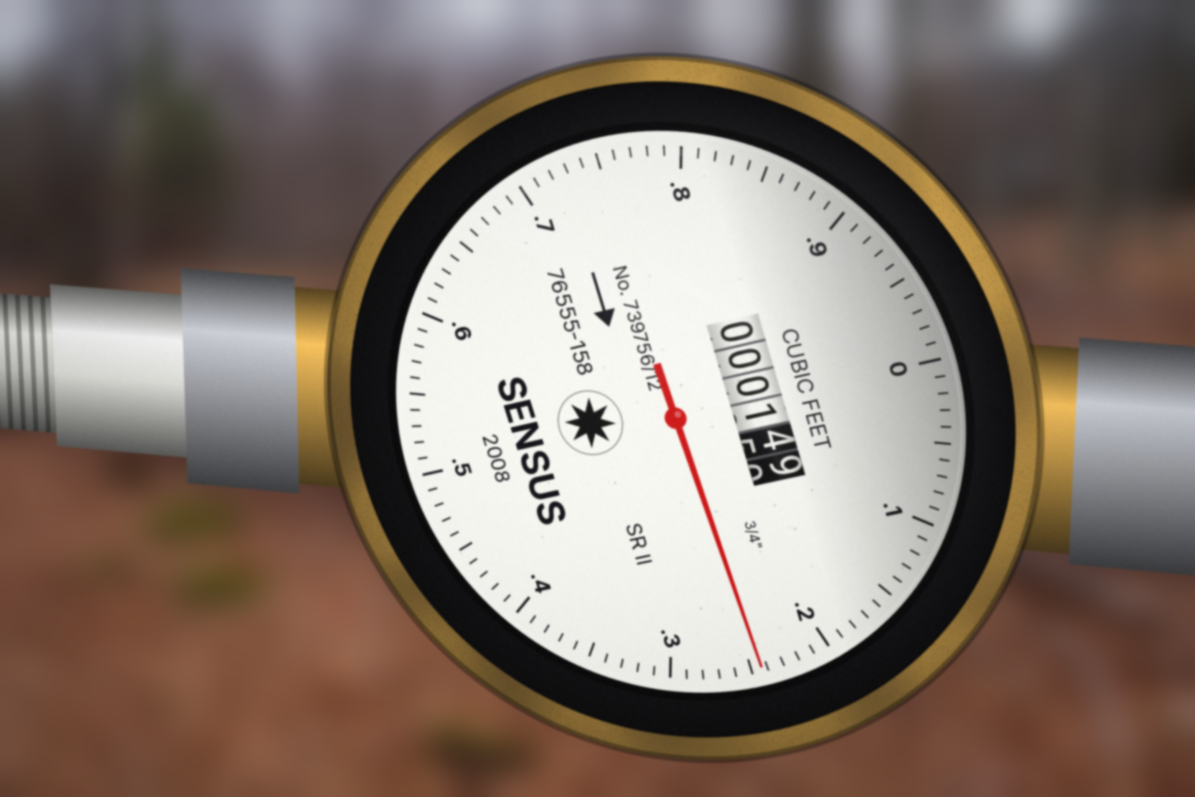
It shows ft³ 149.24
